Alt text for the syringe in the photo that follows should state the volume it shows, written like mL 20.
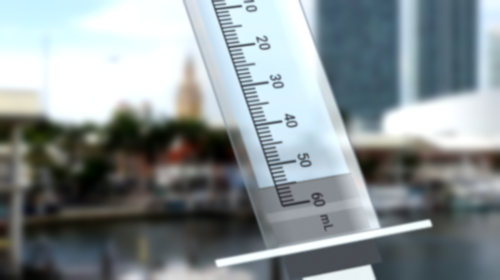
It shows mL 55
